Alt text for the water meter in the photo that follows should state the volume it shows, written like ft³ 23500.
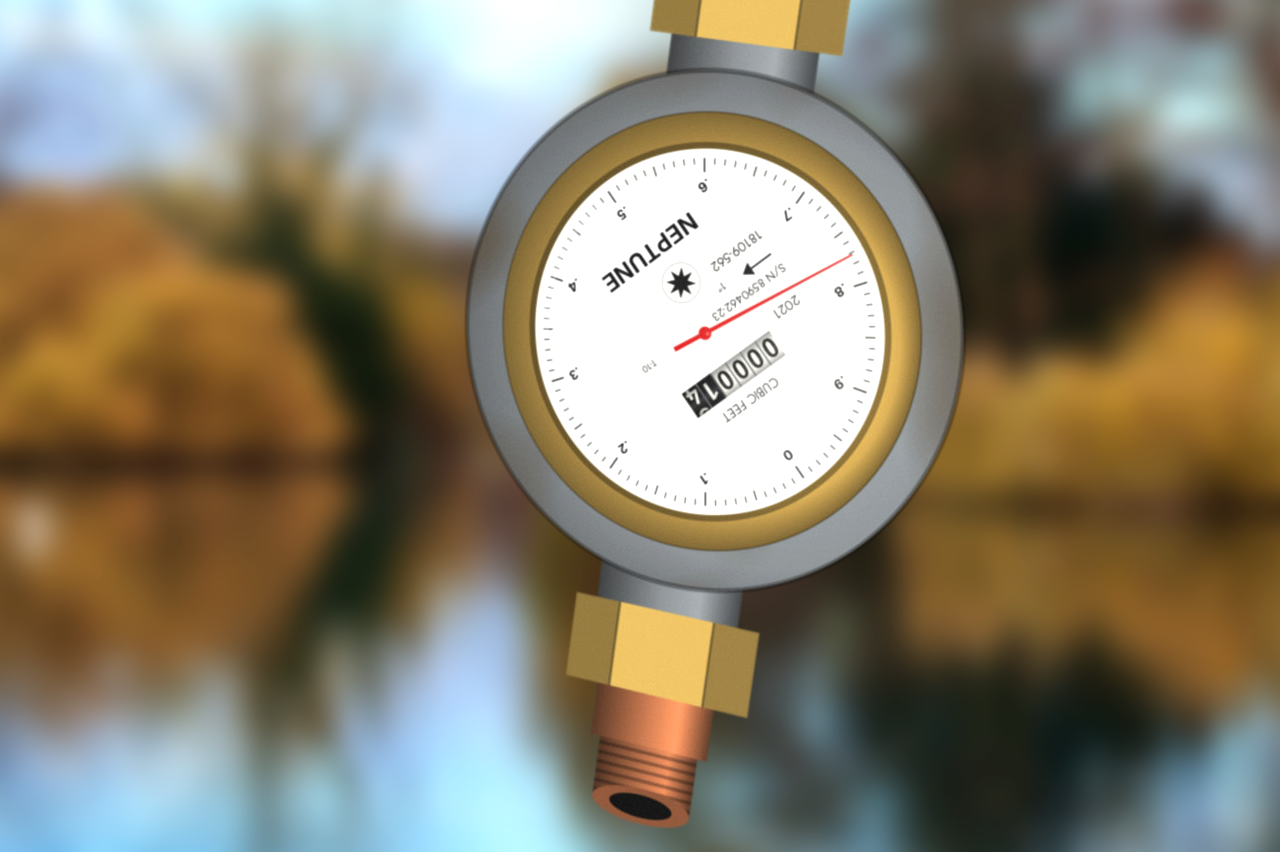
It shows ft³ 13.77
